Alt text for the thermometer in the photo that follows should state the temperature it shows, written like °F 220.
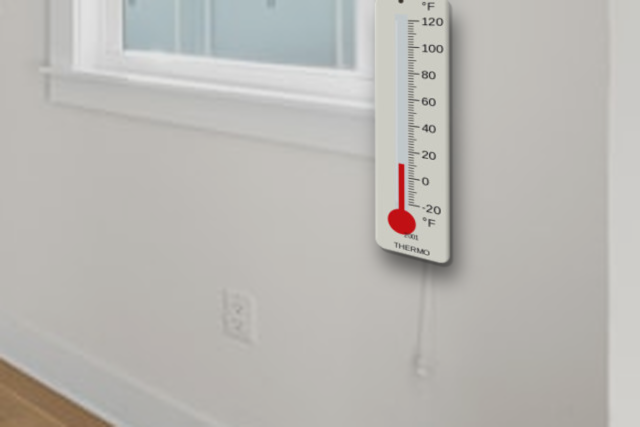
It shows °F 10
